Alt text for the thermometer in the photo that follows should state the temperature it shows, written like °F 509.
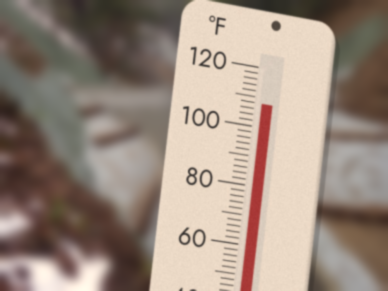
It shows °F 108
